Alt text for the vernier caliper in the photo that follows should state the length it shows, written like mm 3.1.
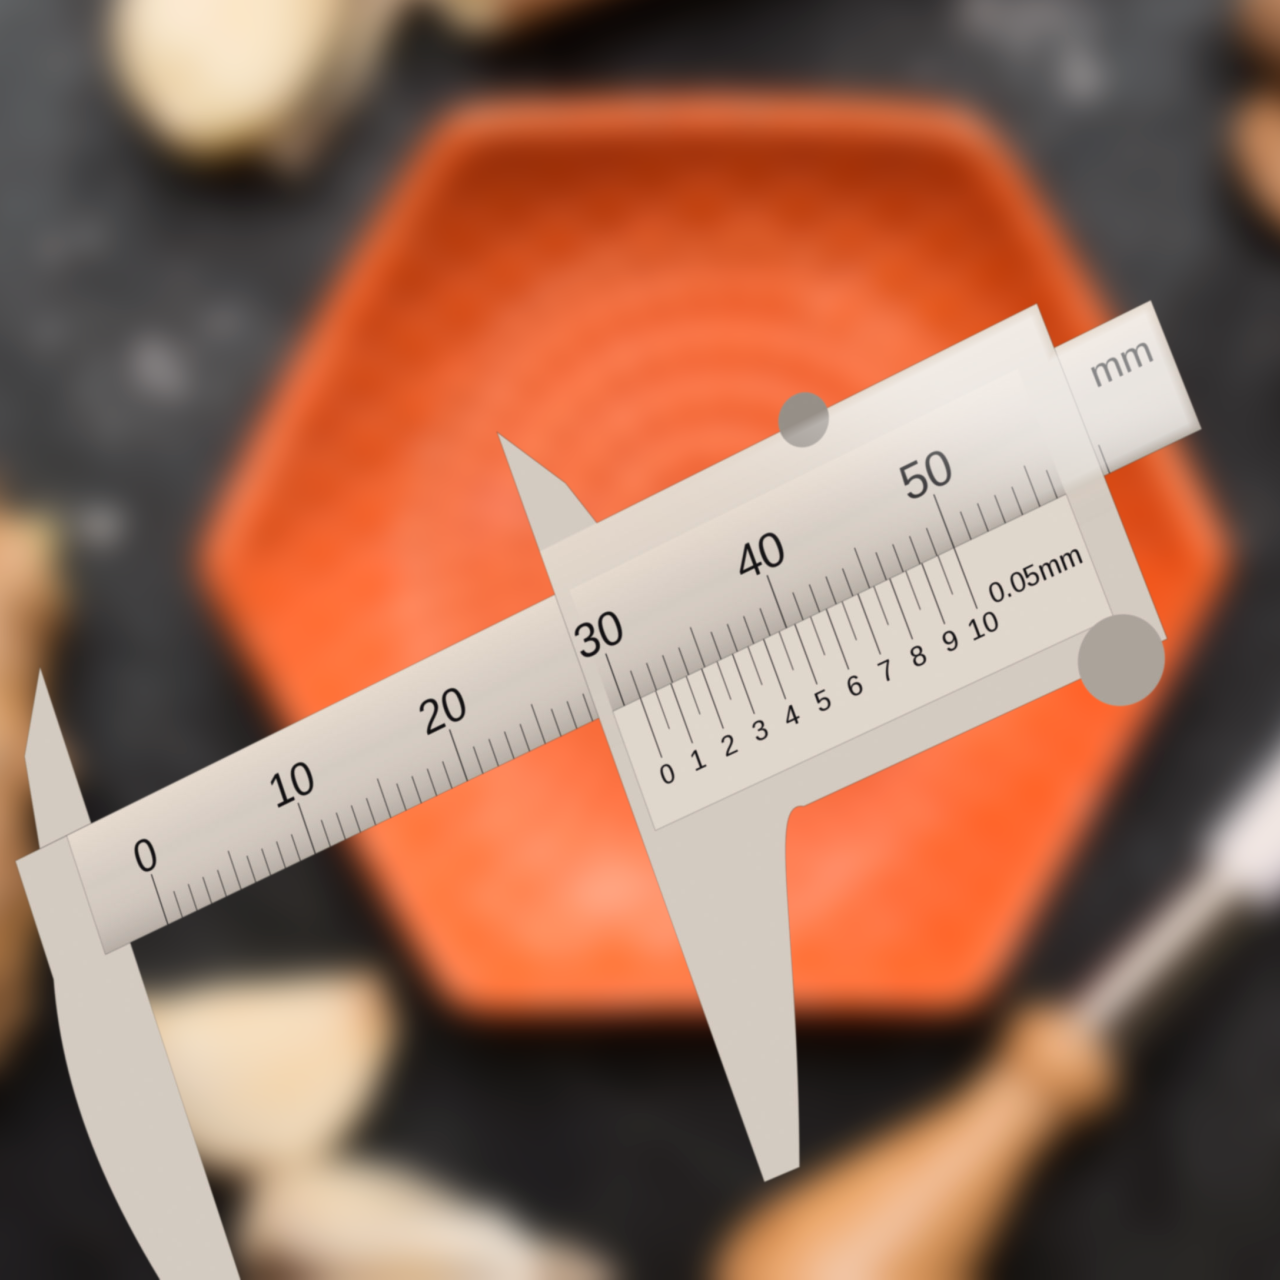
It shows mm 31.0
